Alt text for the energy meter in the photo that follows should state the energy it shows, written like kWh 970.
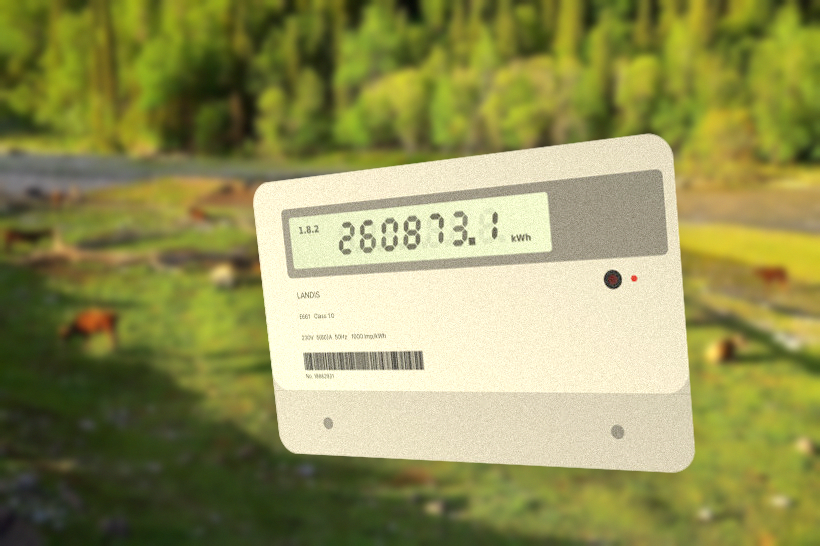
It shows kWh 260873.1
